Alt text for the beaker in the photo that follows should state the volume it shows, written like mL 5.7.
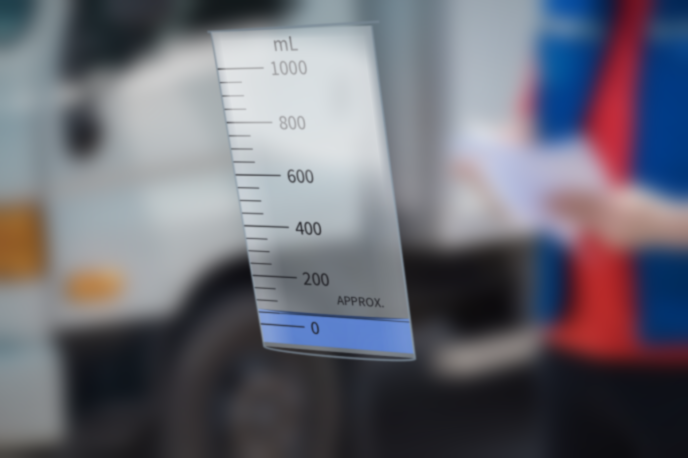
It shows mL 50
